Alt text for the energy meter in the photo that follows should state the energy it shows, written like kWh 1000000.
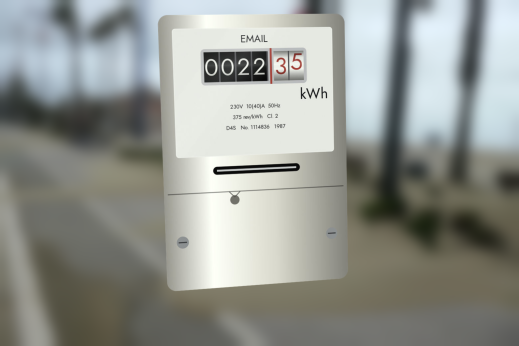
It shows kWh 22.35
